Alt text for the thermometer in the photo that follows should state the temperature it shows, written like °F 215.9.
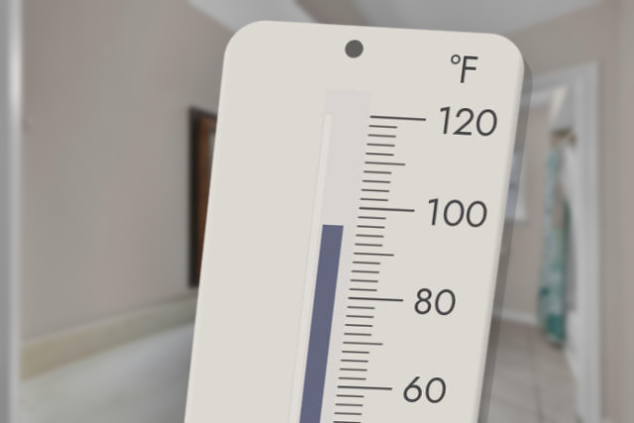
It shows °F 96
